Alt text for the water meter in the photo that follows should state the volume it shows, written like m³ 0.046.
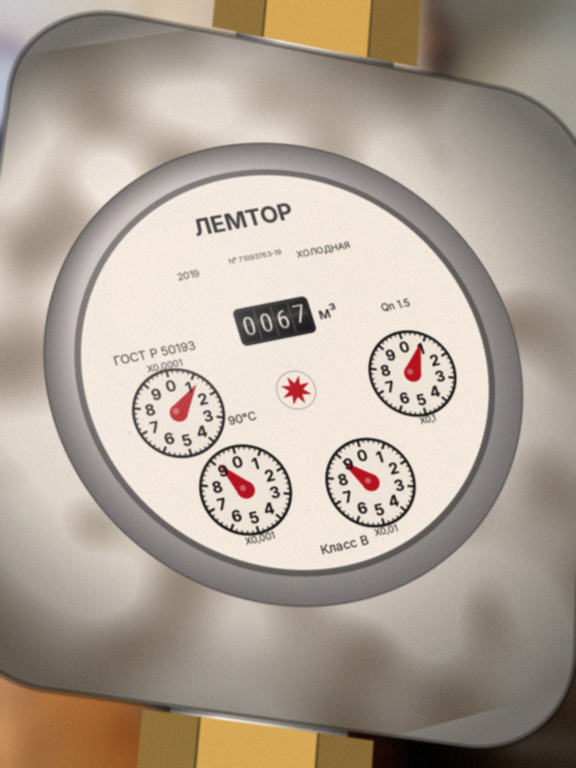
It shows m³ 67.0891
